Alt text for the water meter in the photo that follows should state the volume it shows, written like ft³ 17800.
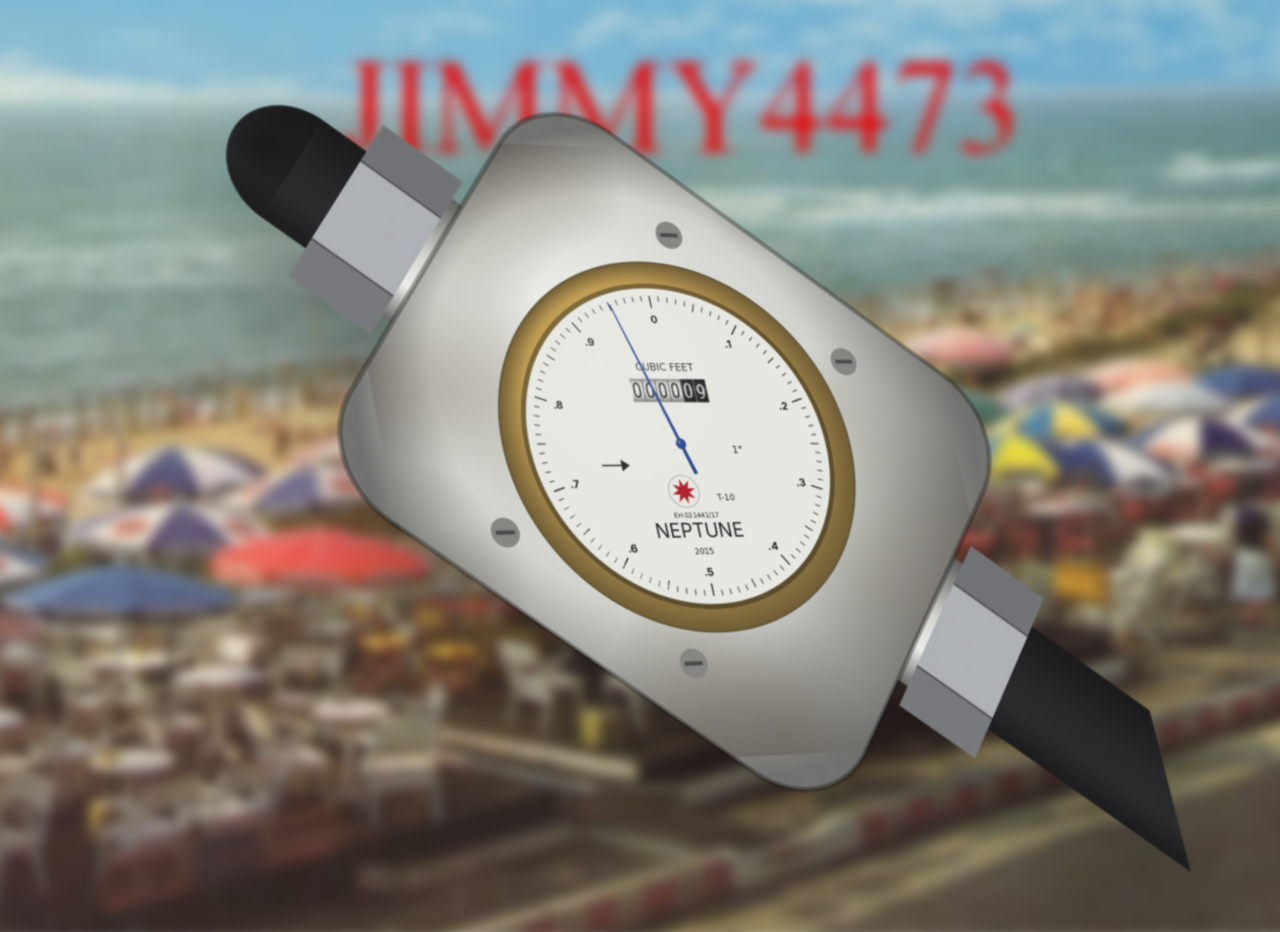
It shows ft³ 8.95
